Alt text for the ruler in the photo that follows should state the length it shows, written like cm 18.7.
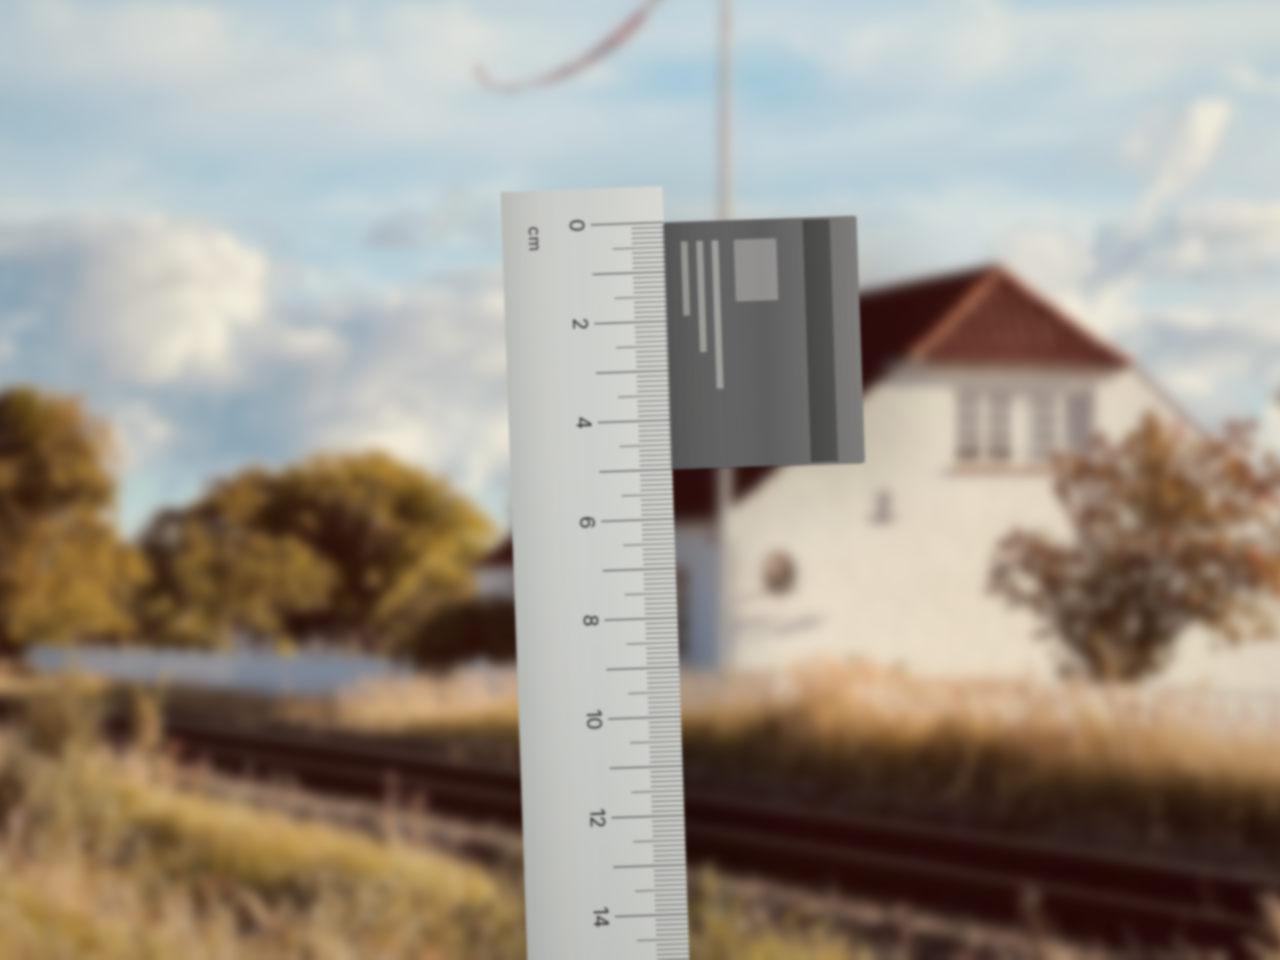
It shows cm 5
